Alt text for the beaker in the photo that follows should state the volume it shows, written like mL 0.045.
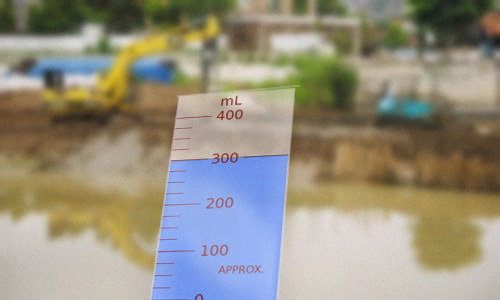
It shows mL 300
